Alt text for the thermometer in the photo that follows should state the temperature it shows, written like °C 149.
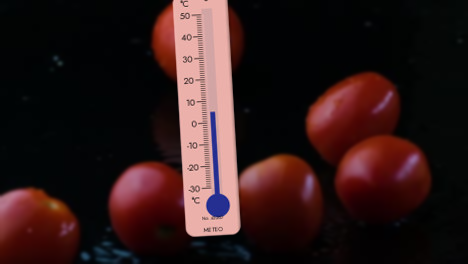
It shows °C 5
